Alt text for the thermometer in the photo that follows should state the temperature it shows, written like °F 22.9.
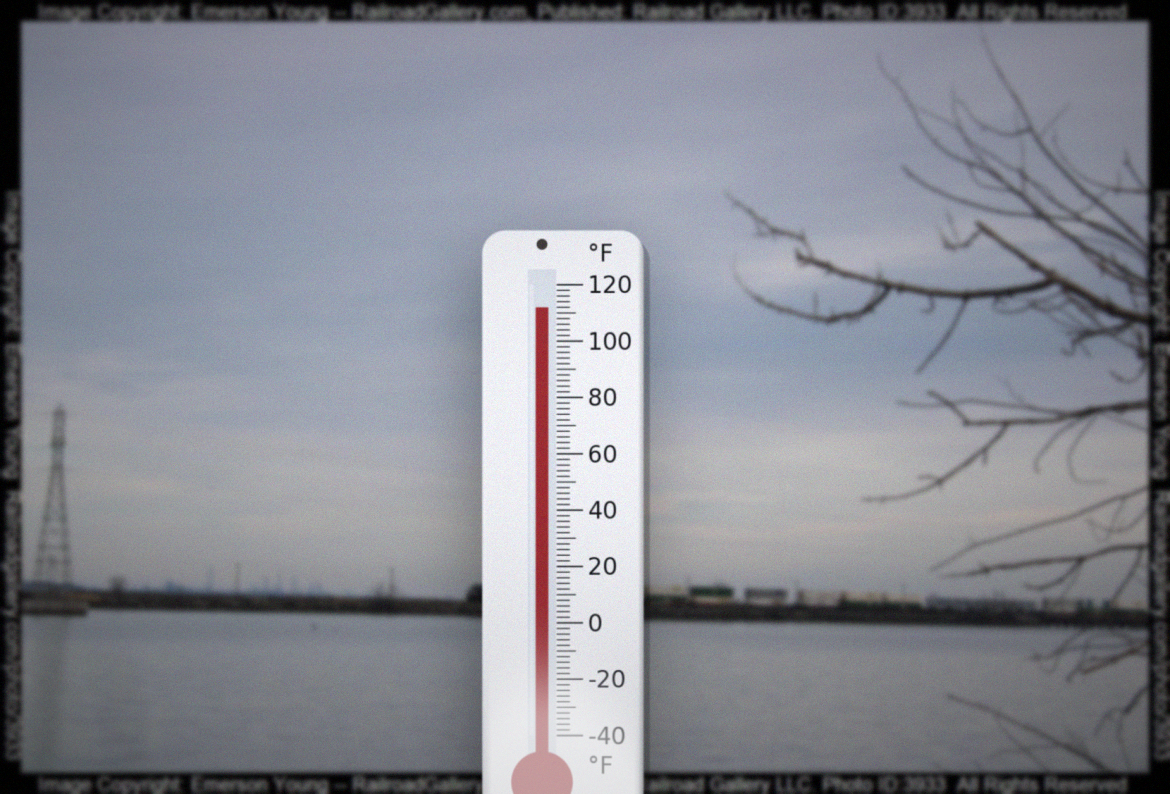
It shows °F 112
